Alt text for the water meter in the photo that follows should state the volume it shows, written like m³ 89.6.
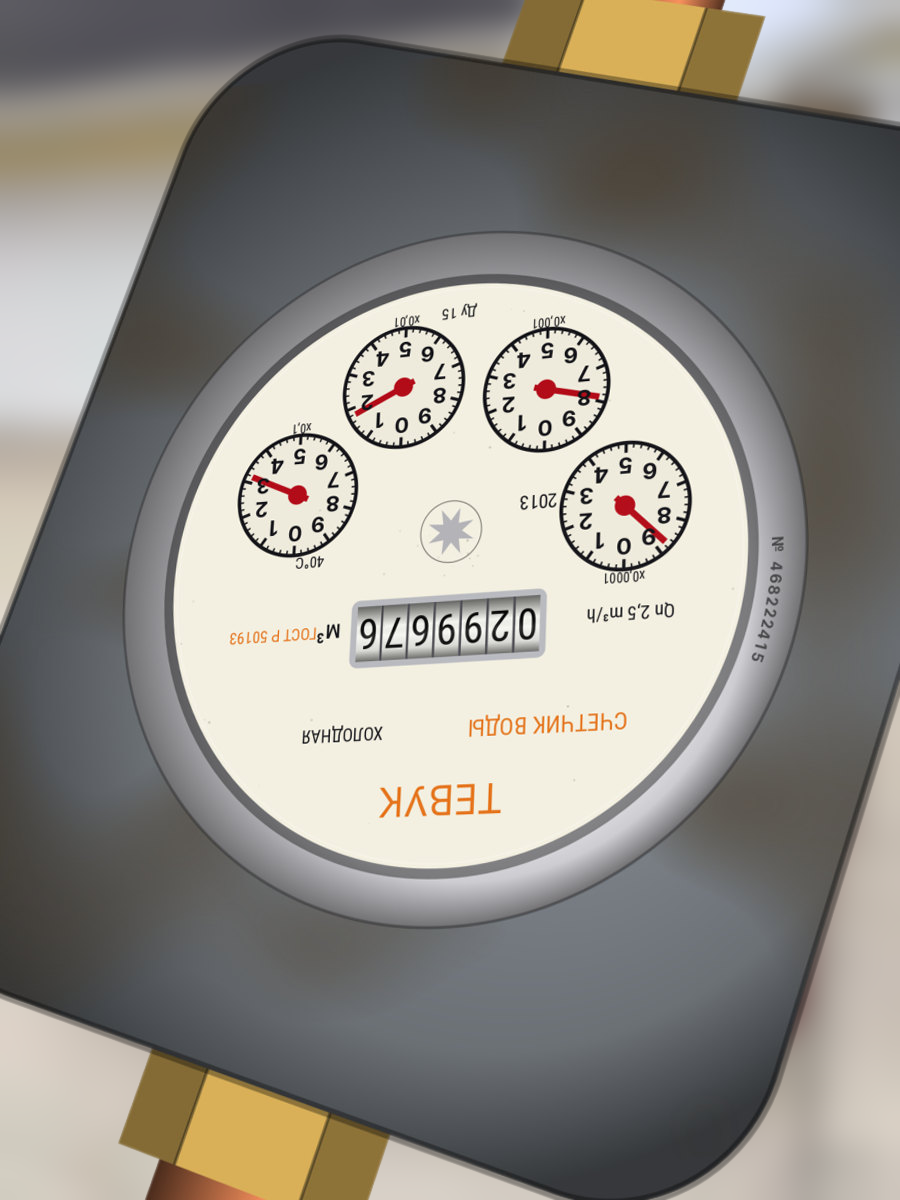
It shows m³ 299676.3178
